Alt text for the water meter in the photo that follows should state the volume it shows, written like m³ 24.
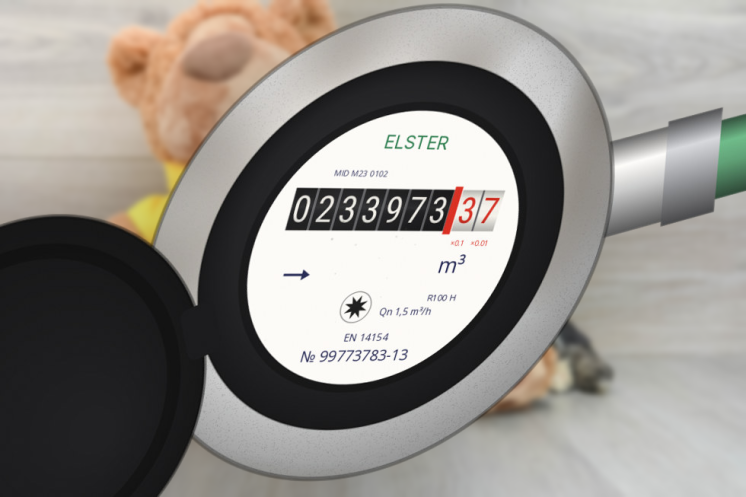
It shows m³ 233973.37
